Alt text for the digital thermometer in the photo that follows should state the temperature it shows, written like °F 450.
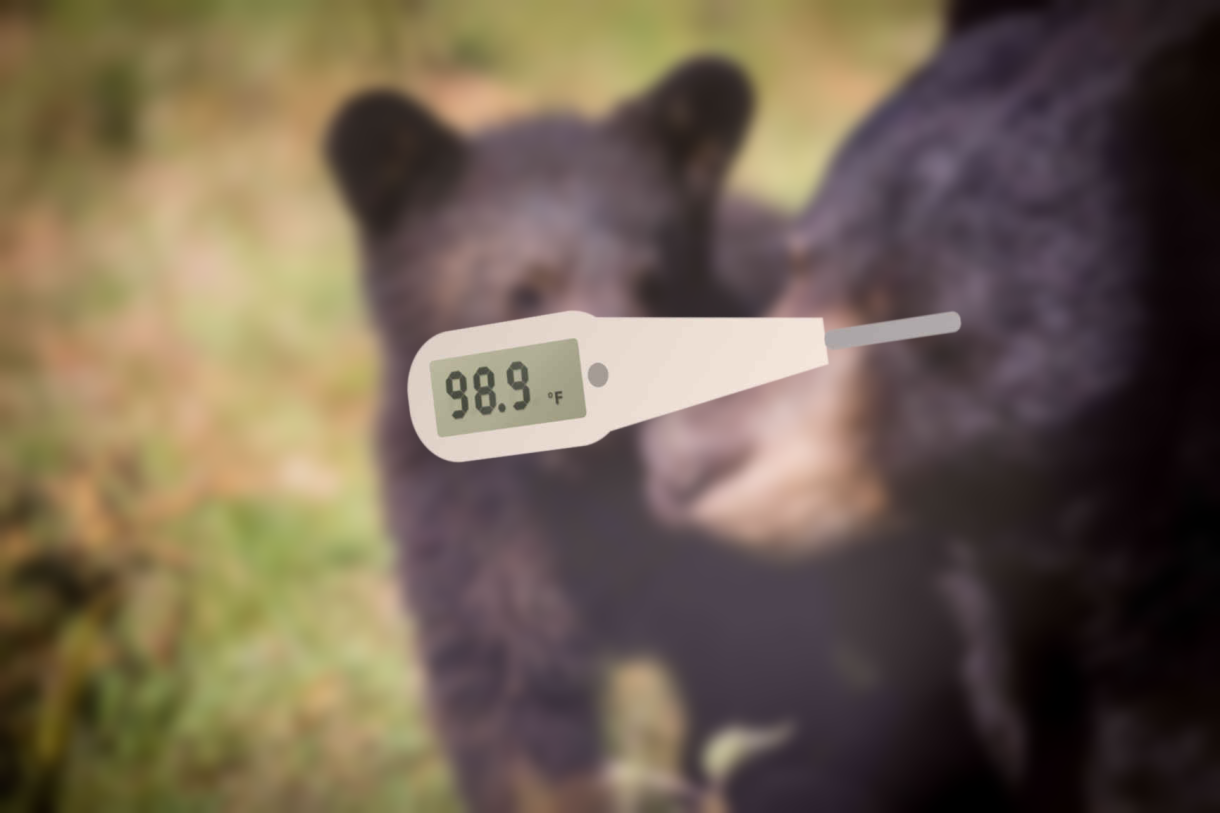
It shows °F 98.9
